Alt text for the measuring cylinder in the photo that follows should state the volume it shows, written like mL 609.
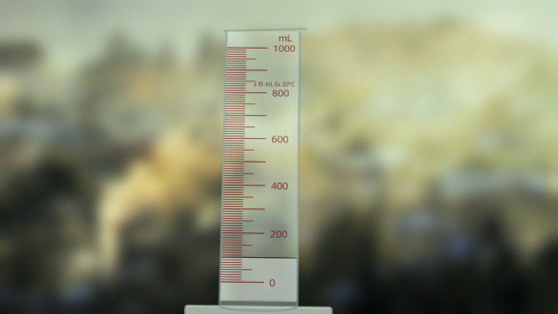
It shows mL 100
